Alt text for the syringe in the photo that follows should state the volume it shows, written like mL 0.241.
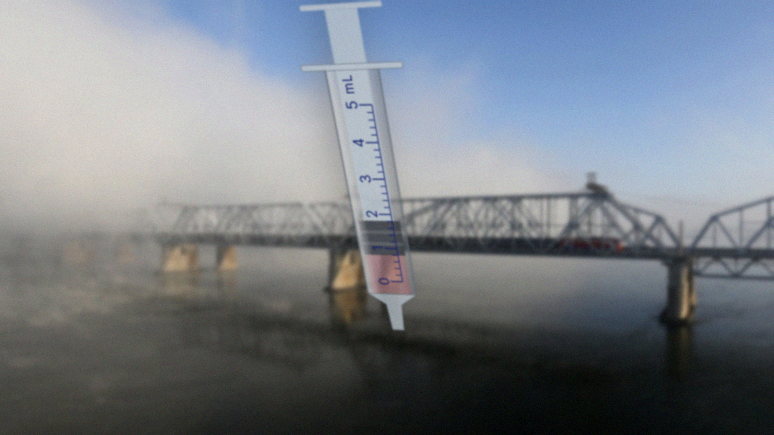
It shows mL 0.8
